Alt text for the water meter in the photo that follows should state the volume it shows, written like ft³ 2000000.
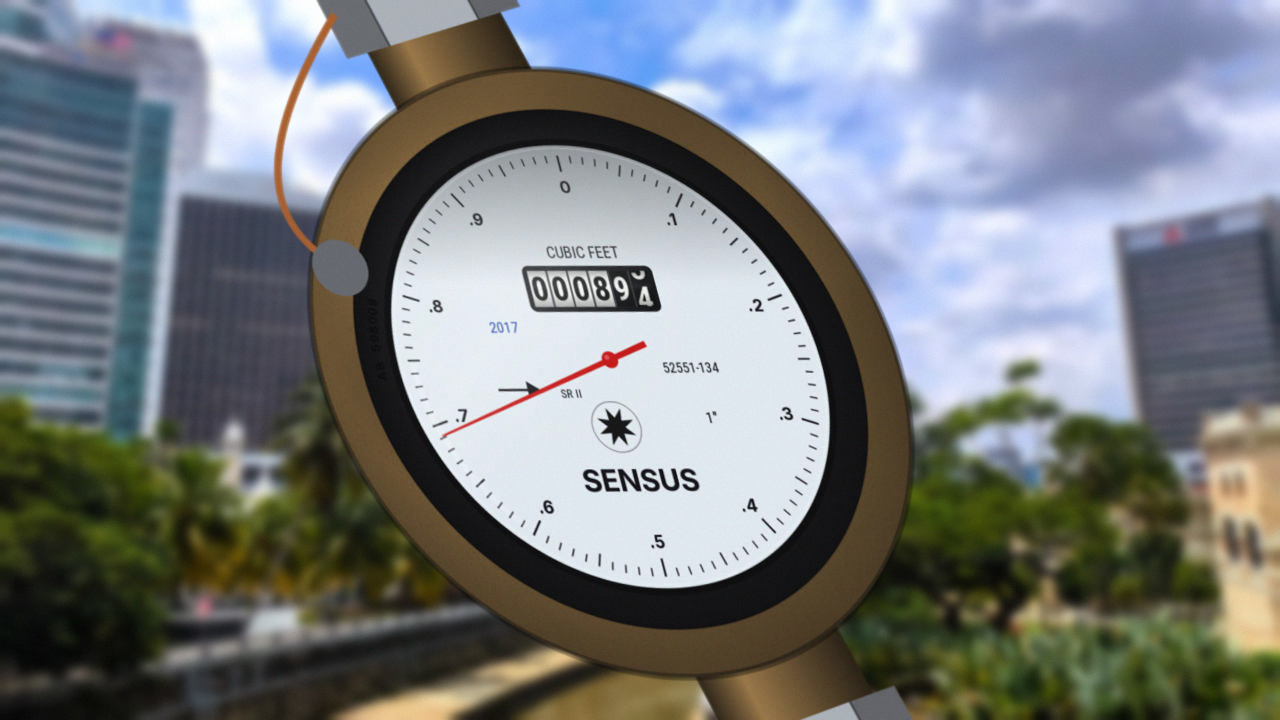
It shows ft³ 893.69
